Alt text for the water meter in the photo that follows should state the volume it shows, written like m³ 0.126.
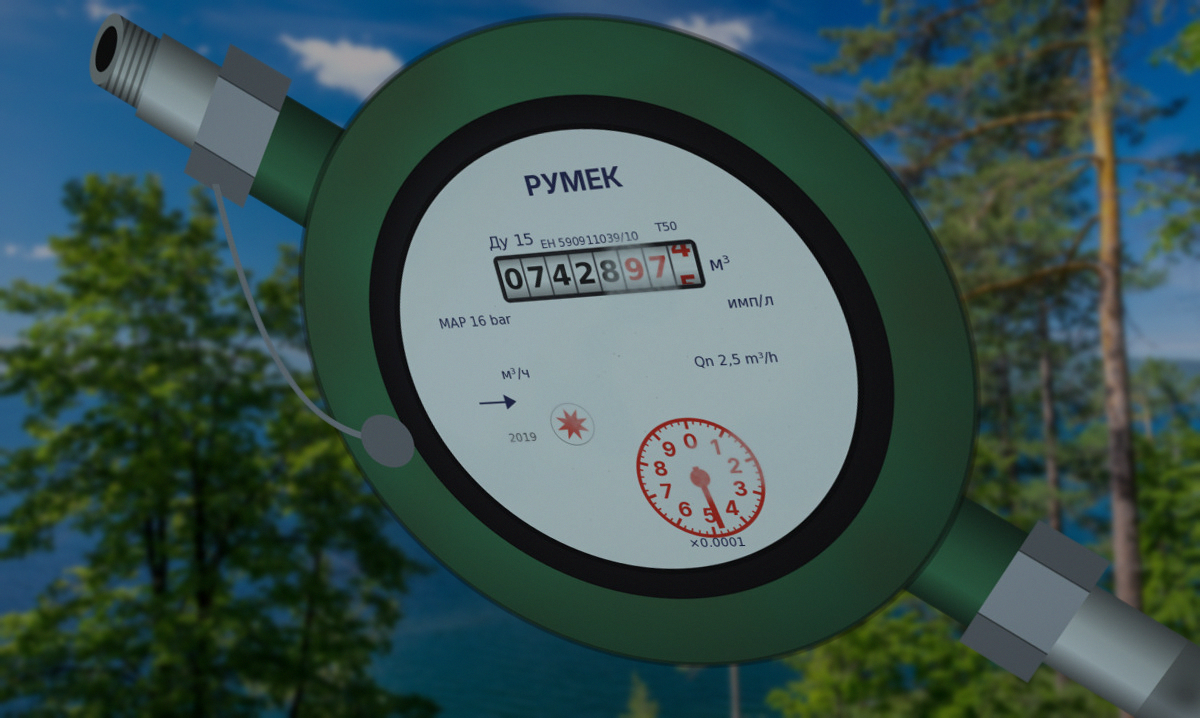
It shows m³ 7428.9744
